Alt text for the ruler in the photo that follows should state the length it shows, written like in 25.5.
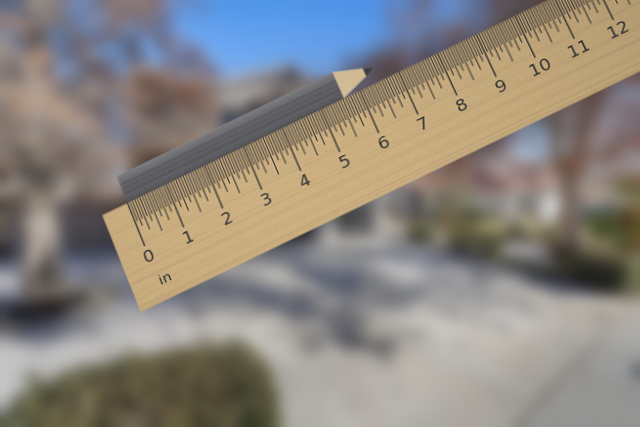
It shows in 6.5
